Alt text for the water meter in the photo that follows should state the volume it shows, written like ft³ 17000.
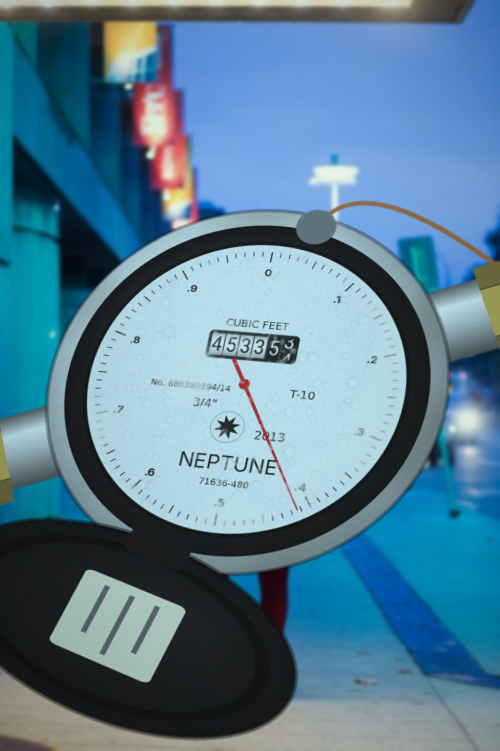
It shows ft³ 453353.41
